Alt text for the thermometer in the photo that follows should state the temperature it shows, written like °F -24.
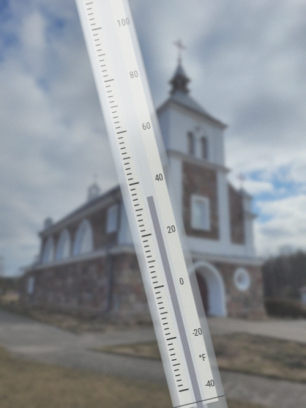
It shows °F 34
